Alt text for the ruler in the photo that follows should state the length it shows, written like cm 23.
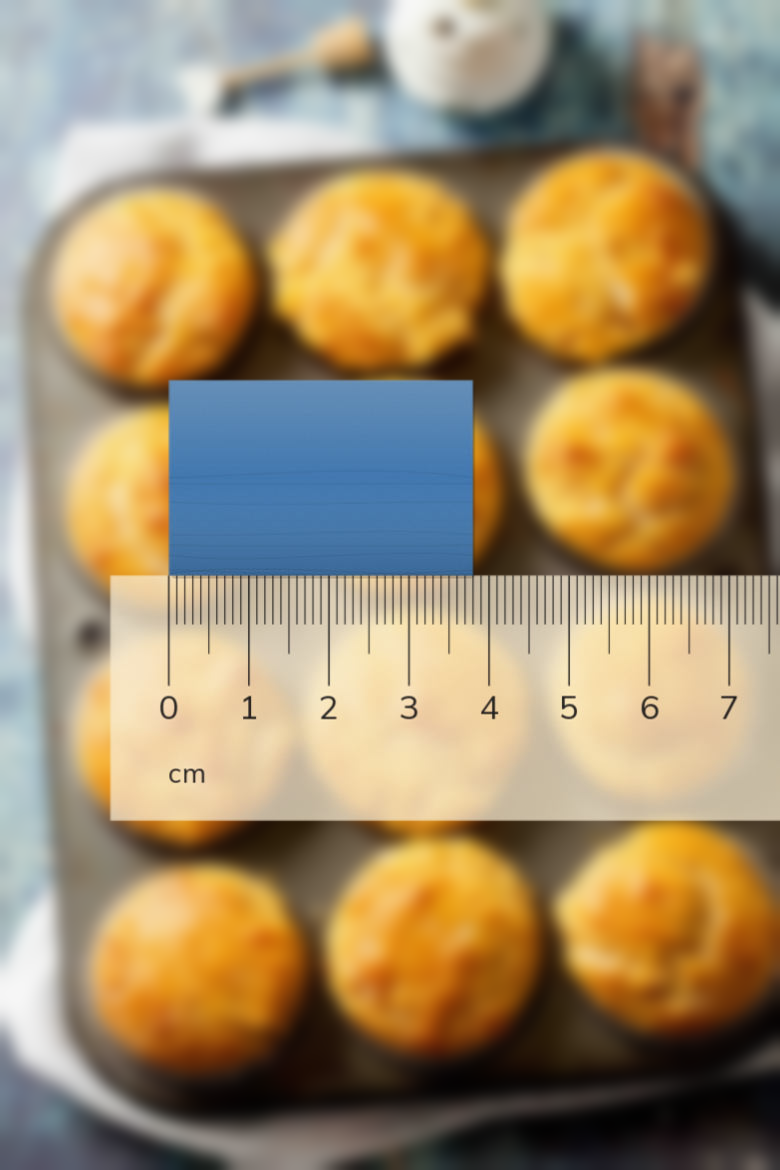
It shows cm 3.8
